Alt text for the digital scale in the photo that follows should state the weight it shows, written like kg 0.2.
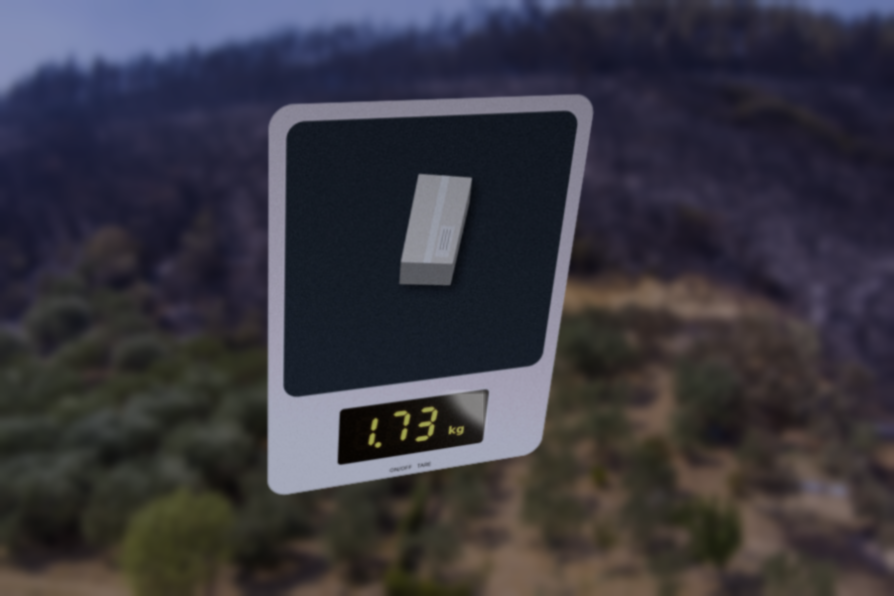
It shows kg 1.73
